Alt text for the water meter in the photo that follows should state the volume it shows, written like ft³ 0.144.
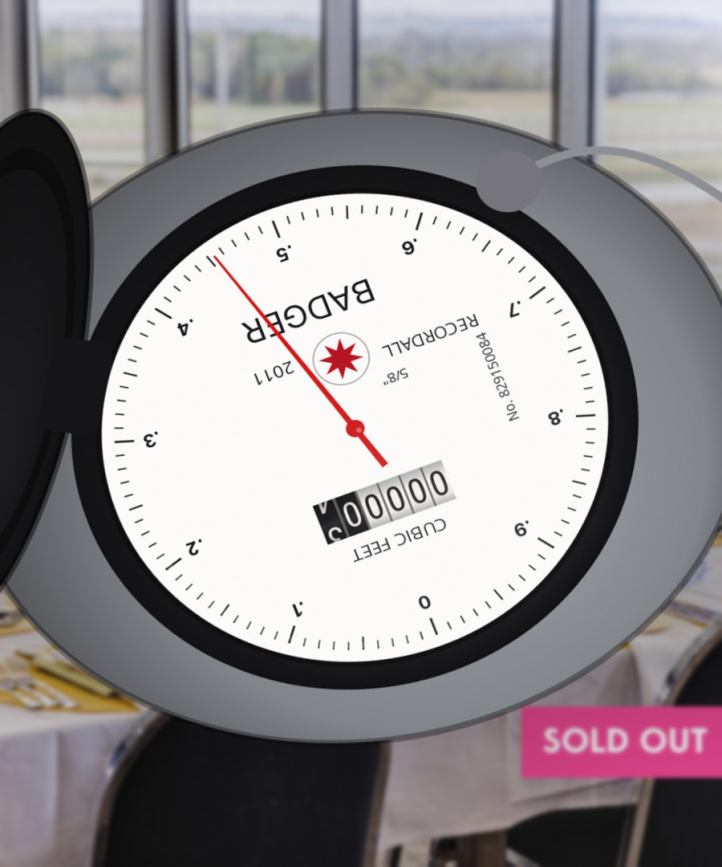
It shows ft³ 3.45
